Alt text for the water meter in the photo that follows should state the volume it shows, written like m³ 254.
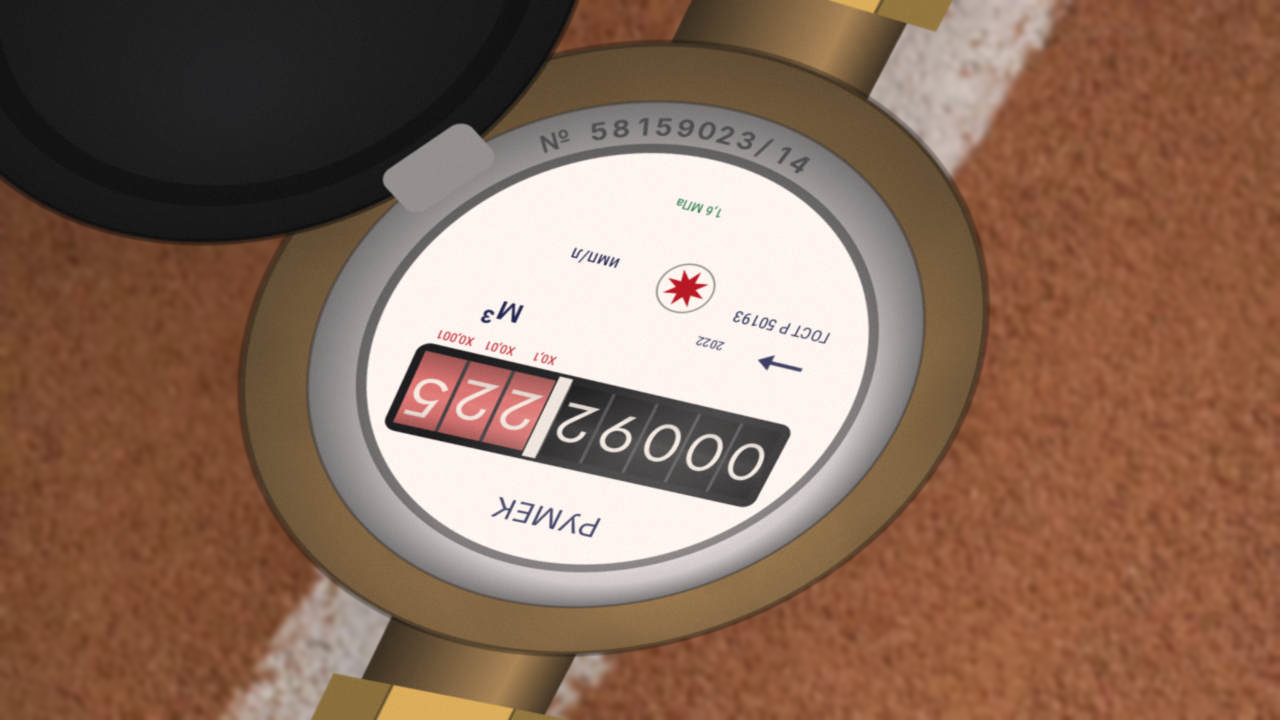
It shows m³ 92.225
